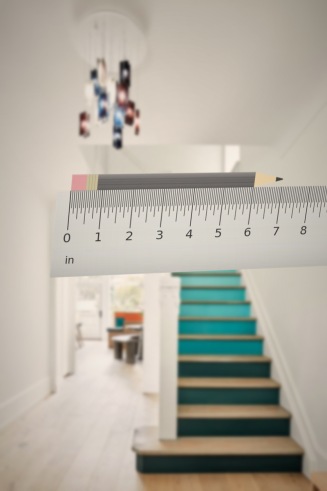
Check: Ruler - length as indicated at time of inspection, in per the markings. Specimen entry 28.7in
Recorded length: 7in
